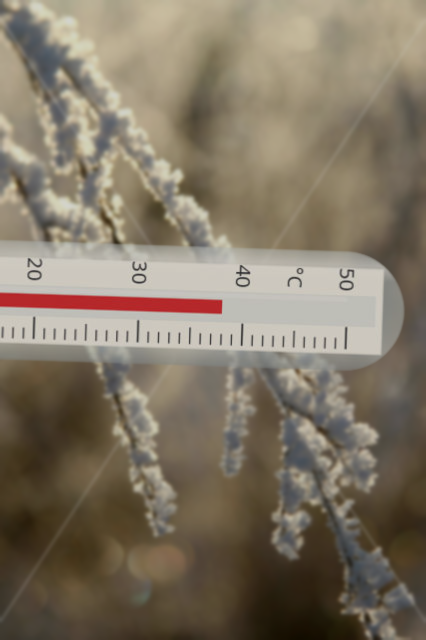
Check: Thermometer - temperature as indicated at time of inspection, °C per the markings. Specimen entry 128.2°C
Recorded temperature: 38°C
